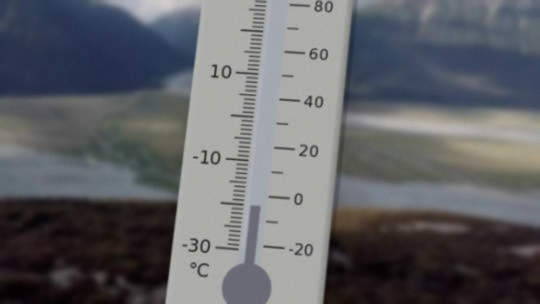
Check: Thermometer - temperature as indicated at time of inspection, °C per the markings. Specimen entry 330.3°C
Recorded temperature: -20°C
